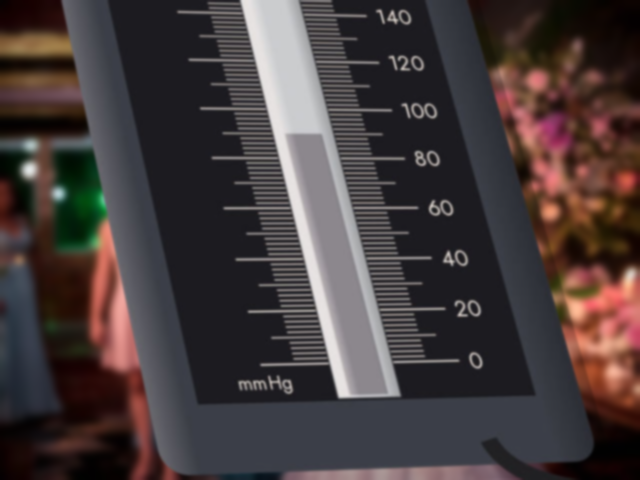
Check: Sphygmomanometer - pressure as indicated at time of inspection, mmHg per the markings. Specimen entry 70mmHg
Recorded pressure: 90mmHg
